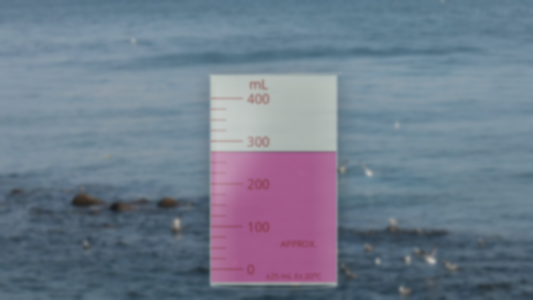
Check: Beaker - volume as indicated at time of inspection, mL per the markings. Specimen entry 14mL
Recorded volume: 275mL
